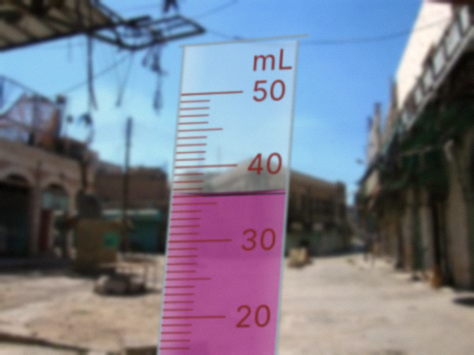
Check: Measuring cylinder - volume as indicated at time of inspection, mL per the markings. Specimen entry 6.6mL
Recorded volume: 36mL
